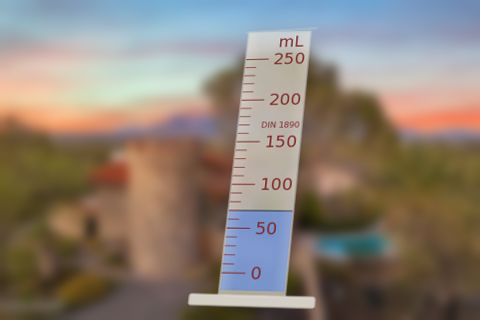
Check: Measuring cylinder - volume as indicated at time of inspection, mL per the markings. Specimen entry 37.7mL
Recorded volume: 70mL
